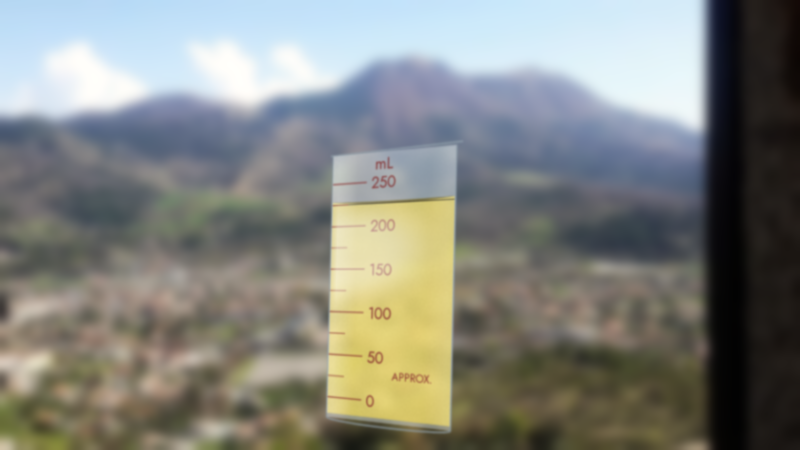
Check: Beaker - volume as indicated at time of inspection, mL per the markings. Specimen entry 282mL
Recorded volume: 225mL
